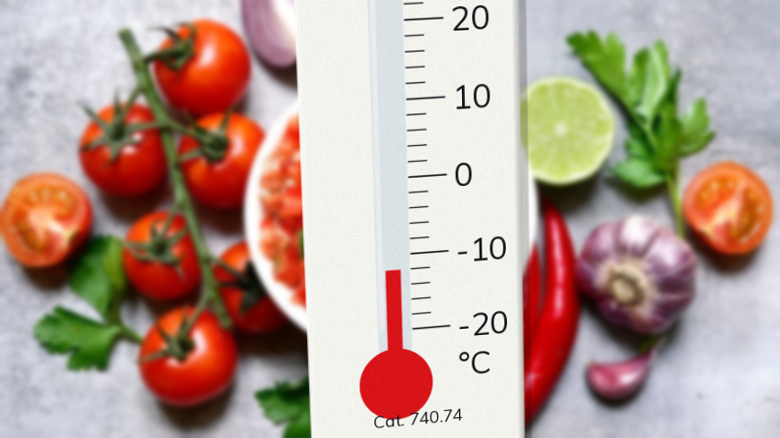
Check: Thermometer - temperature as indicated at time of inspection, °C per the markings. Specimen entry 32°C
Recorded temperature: -12°C
